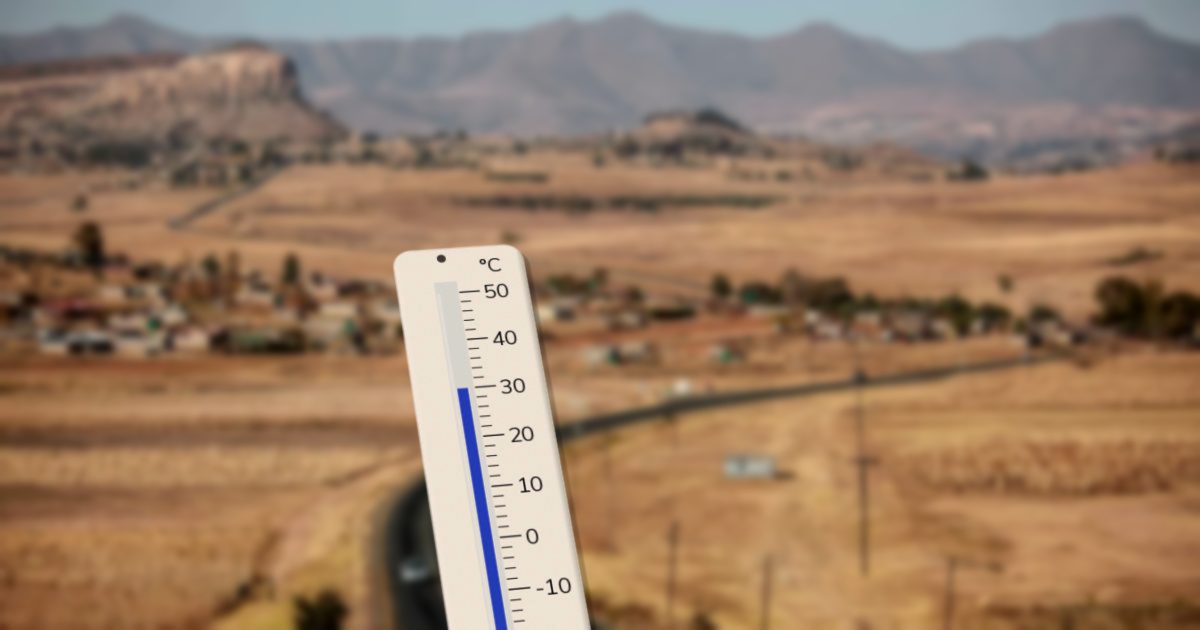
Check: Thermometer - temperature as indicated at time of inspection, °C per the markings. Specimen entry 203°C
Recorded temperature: 30°C
